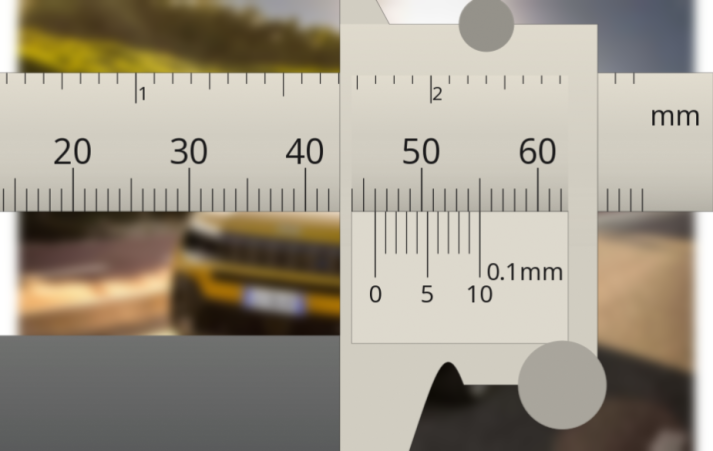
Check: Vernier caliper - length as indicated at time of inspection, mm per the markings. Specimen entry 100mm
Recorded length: 46.0mm
